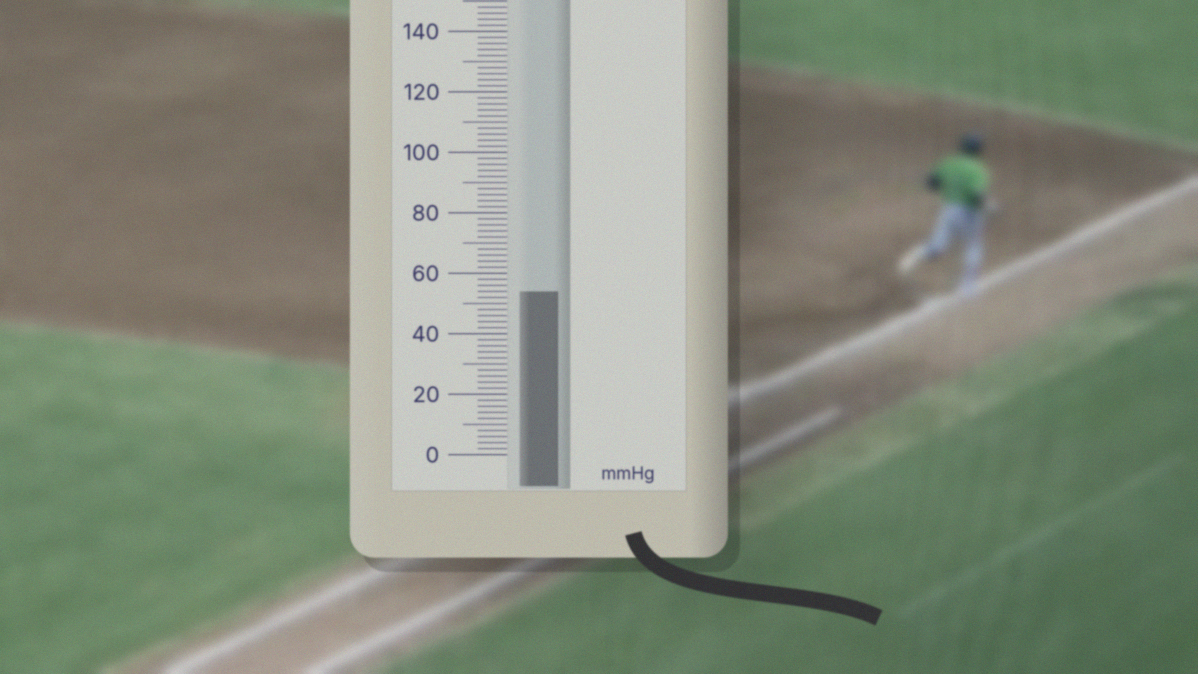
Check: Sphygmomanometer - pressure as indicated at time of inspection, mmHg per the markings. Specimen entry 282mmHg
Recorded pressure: 54mmHg
